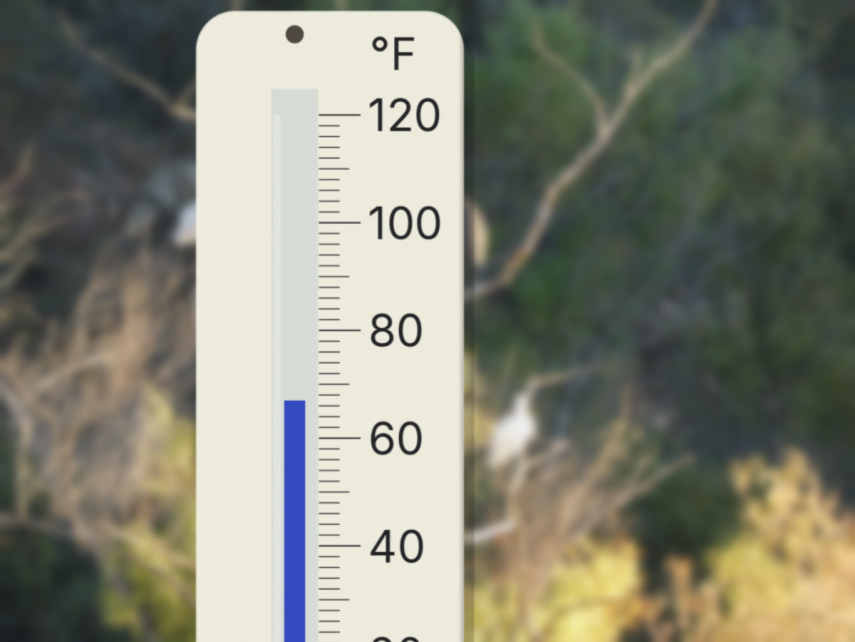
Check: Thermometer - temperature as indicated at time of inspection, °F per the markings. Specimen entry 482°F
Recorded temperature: 67°F
